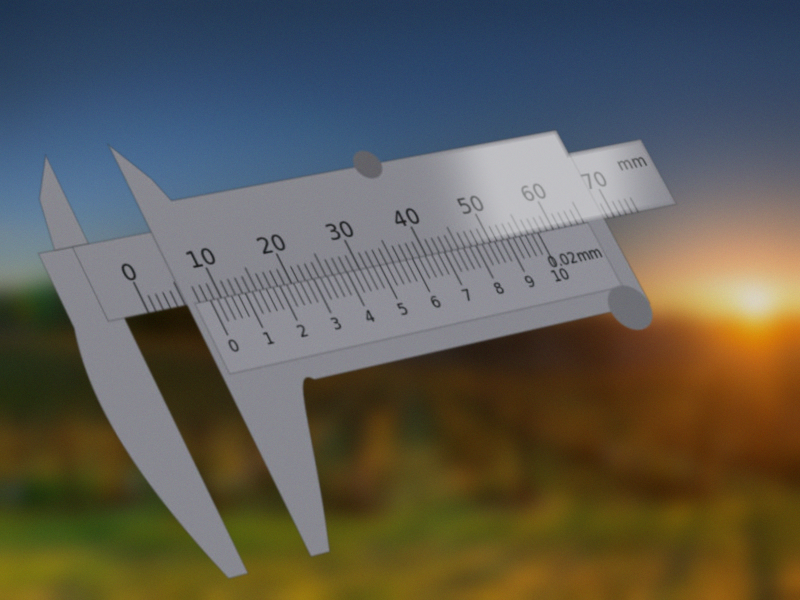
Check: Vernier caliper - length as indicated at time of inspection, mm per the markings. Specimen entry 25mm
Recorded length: 8.5mm
